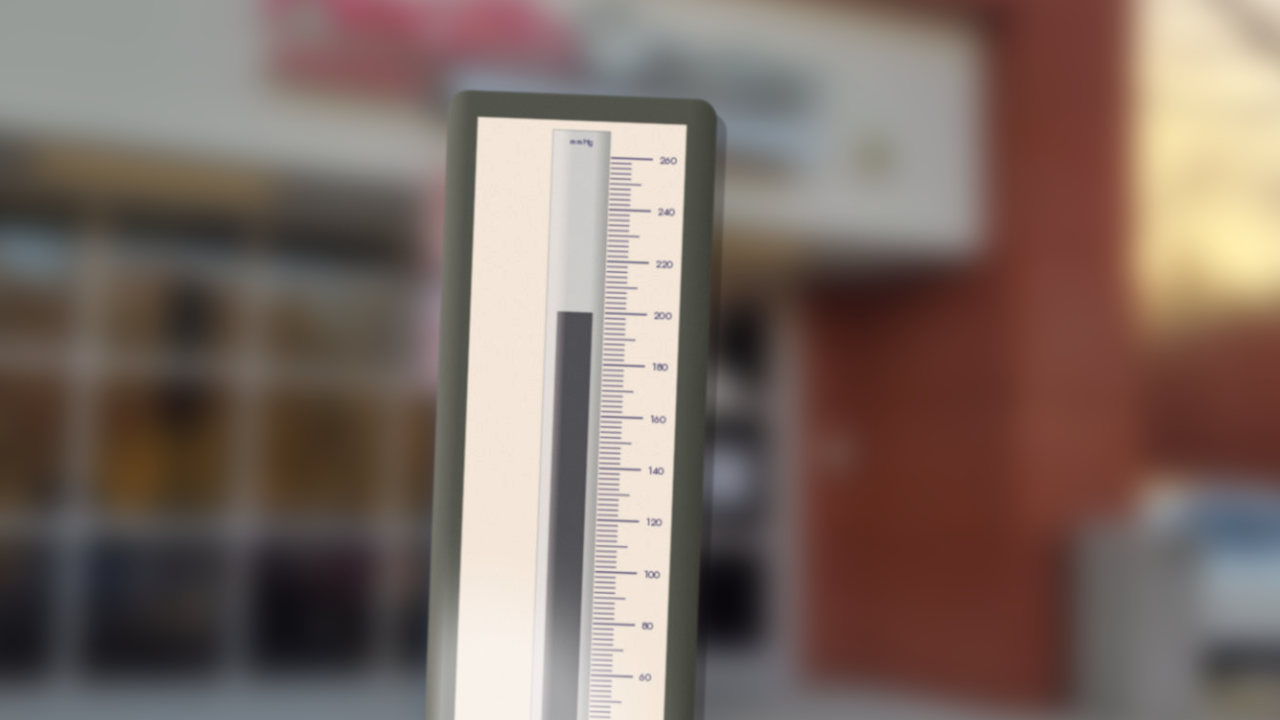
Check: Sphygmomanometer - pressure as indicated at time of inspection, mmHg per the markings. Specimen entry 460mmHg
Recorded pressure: 200mmHg
